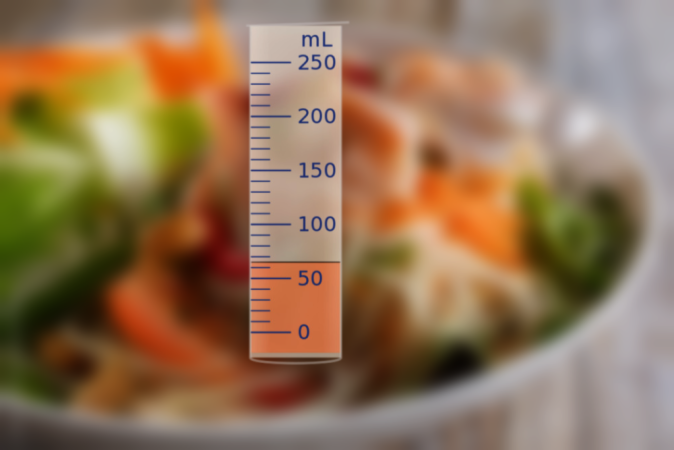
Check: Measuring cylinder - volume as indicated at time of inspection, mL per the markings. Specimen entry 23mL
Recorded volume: 65mL
